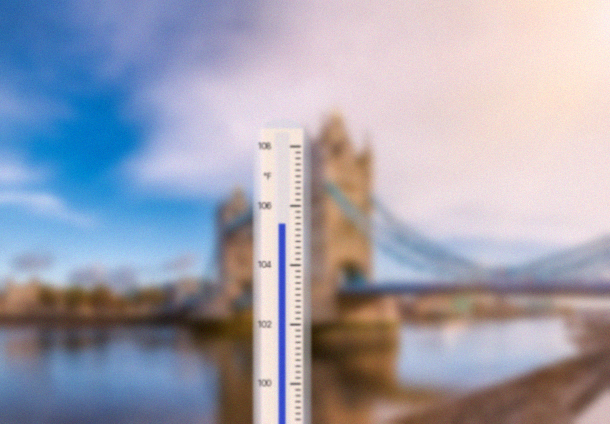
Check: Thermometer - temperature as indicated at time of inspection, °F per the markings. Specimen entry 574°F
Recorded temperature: 105.4°F
